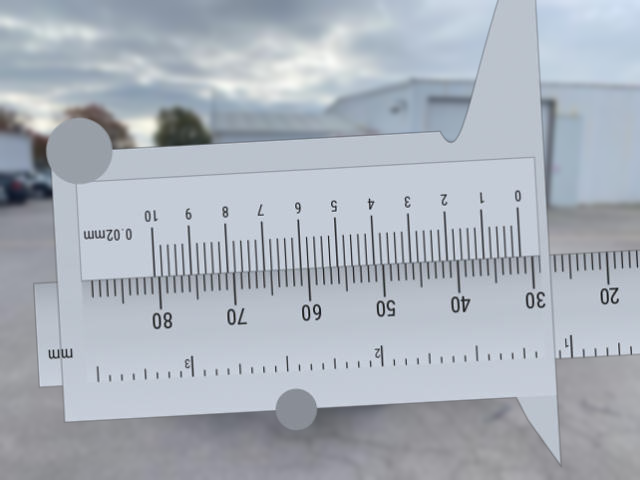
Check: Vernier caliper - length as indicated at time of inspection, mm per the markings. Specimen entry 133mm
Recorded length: 31.6mm
